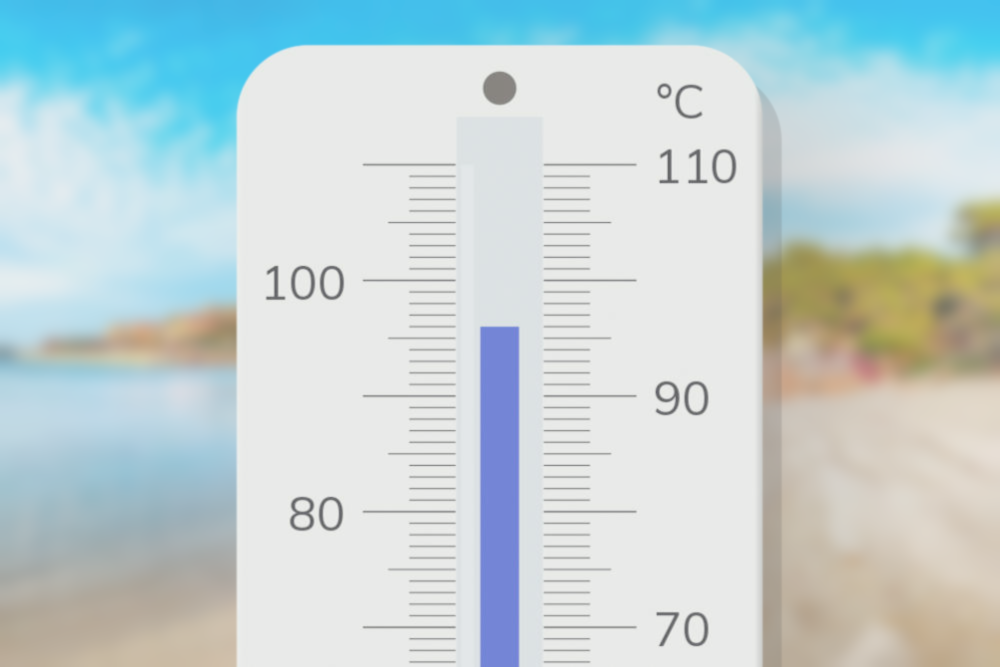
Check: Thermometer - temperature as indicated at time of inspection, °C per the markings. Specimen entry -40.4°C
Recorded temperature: 96°C
